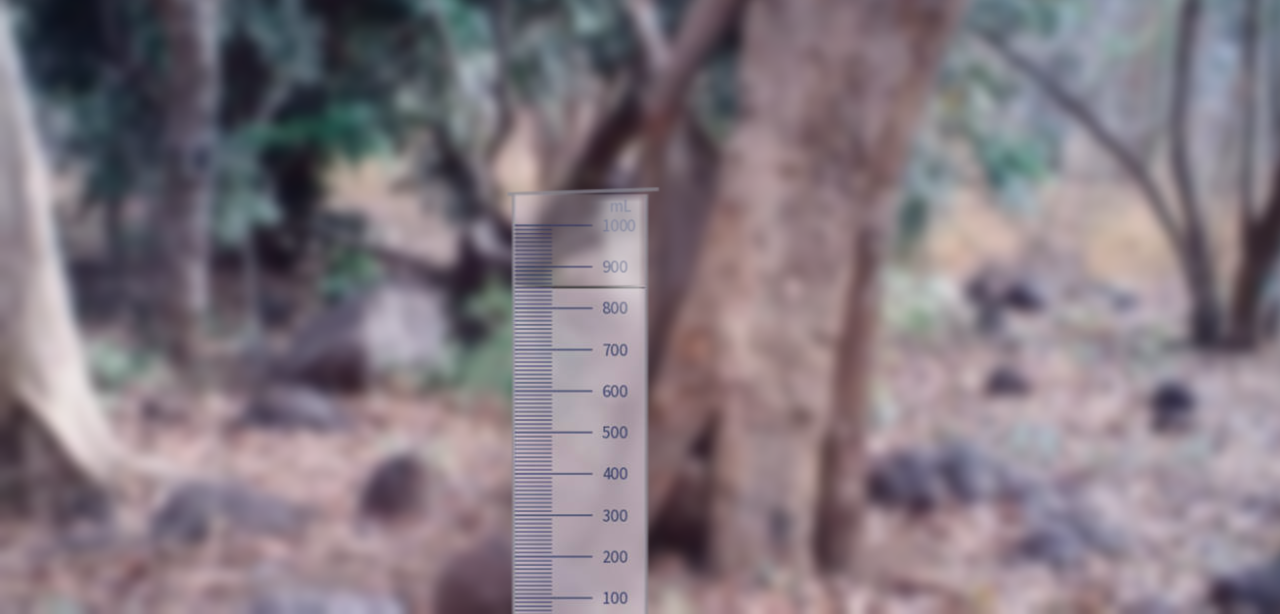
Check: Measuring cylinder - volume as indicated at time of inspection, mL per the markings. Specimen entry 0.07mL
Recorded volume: 850mL
